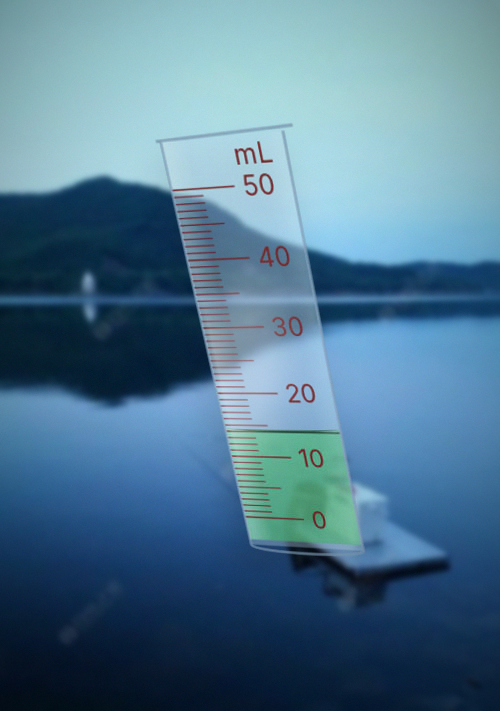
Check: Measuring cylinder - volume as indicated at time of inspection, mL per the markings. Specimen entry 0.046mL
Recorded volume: 14mL
